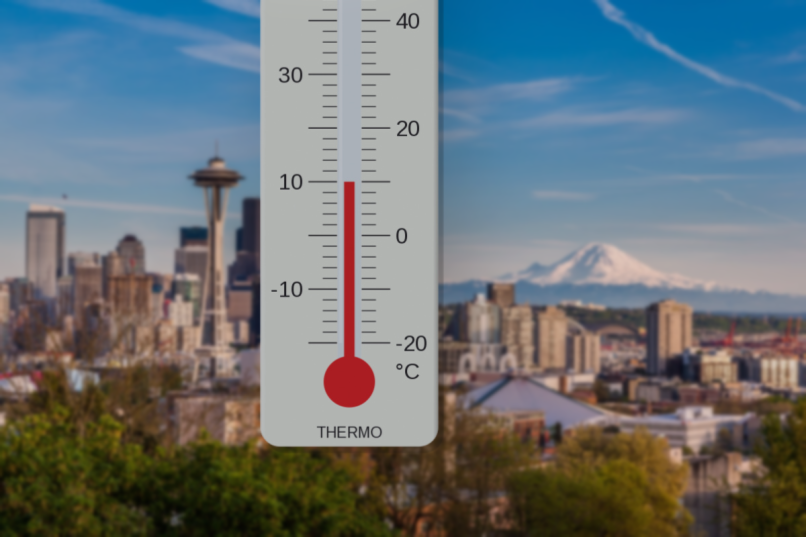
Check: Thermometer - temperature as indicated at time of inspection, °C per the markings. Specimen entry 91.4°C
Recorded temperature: 10°C
